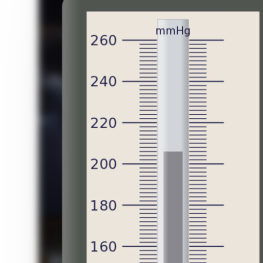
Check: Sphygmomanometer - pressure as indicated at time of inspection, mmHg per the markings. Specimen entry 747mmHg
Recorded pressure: 206mmHg
